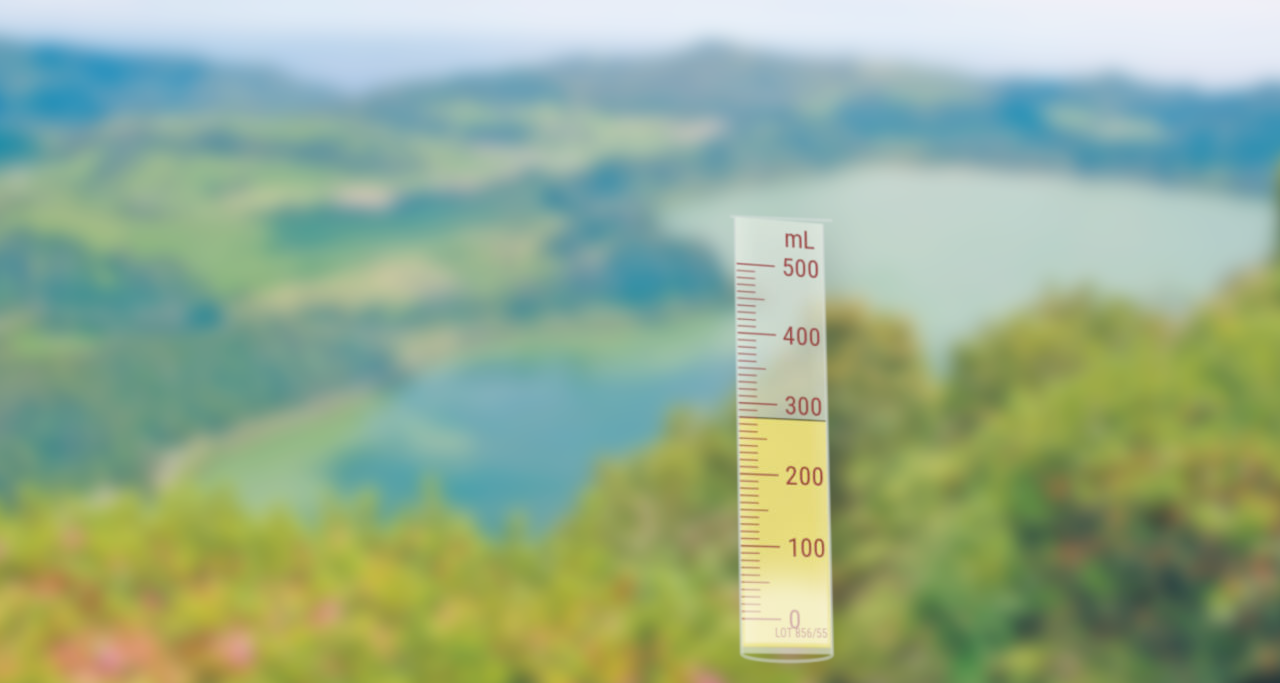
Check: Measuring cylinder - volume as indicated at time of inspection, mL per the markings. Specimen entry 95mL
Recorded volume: 280mL
